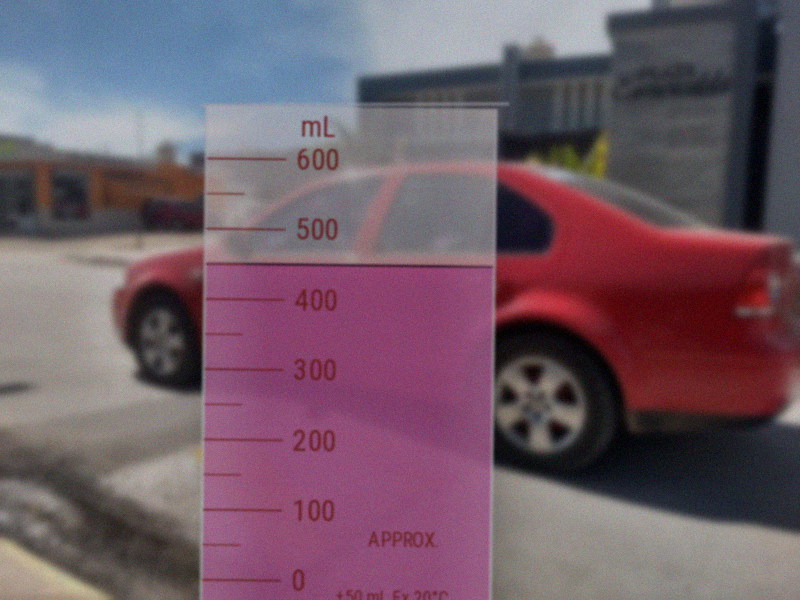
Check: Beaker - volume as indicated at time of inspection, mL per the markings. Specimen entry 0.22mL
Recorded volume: 450mL
